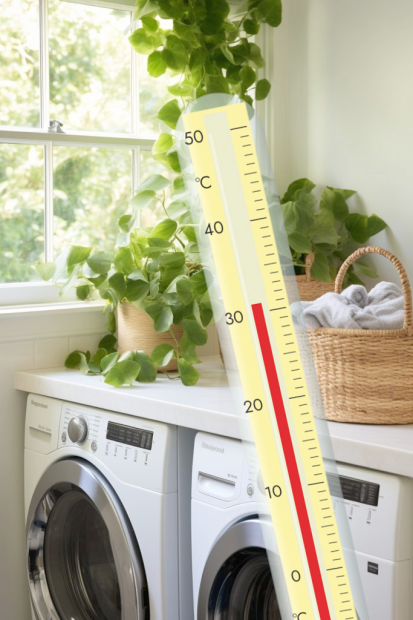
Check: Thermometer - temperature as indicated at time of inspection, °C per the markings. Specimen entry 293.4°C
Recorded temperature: 31°C
